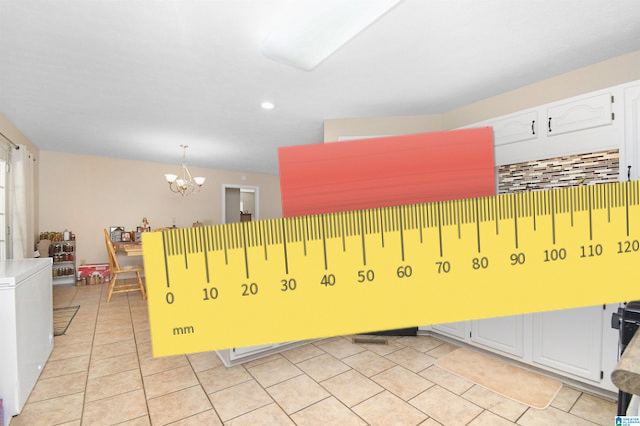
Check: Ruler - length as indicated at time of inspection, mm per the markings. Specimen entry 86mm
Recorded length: 55mm
